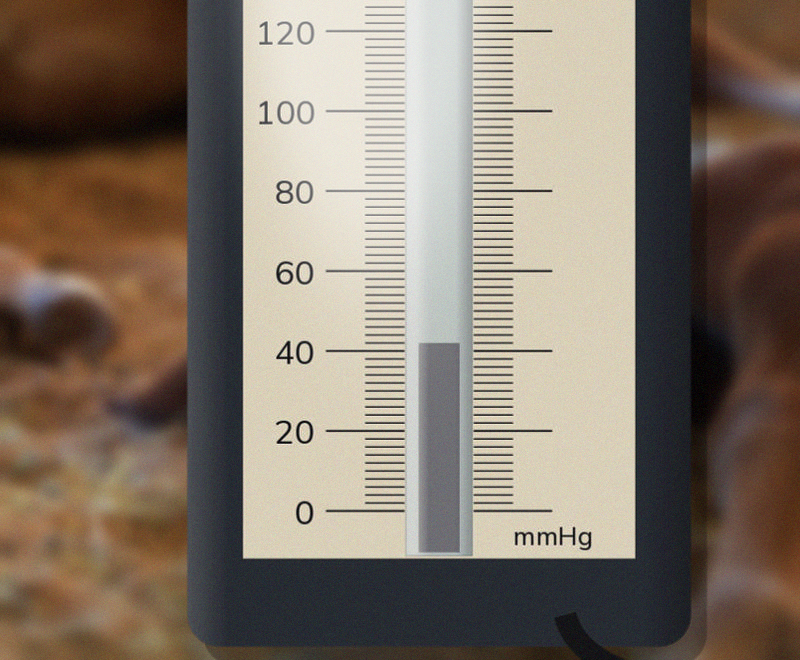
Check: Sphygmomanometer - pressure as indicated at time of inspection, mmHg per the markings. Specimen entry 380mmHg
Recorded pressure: 42mmHg
